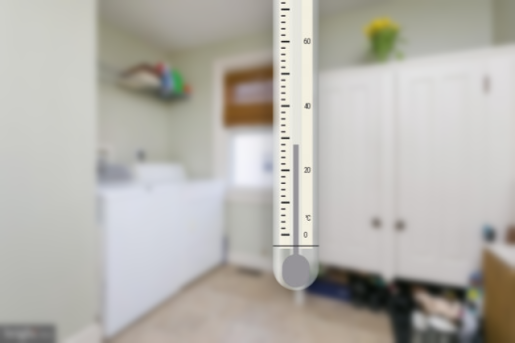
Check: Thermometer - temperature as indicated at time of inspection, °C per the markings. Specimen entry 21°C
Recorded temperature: 28°C
